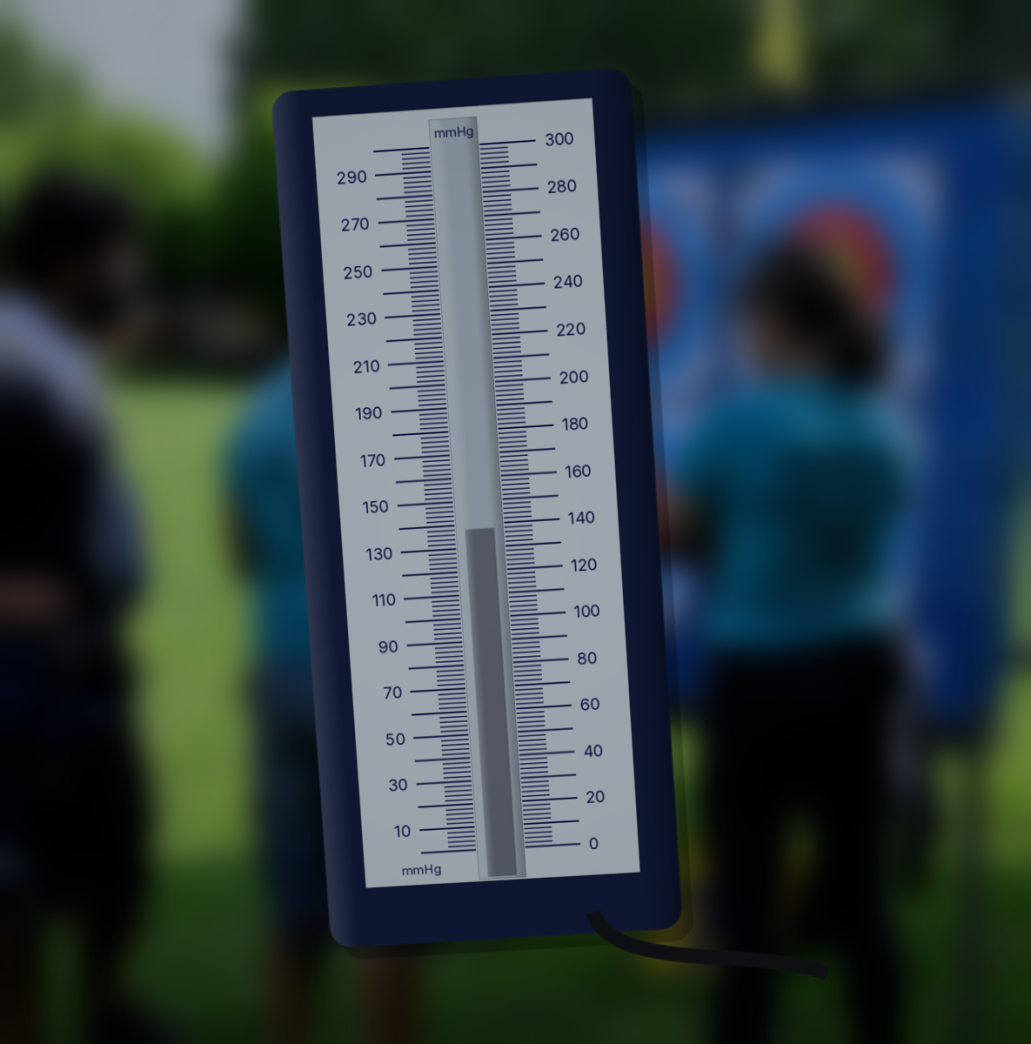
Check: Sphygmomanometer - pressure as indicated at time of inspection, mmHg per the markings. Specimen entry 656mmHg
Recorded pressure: 138mmHg
